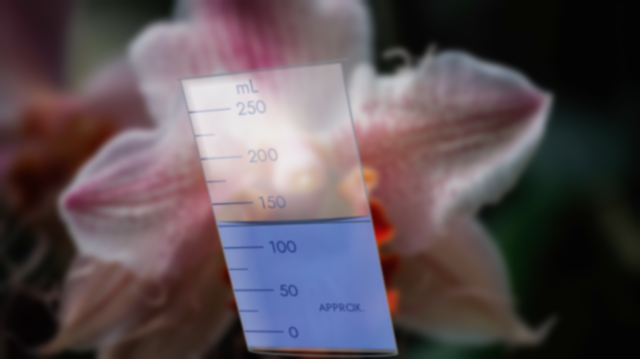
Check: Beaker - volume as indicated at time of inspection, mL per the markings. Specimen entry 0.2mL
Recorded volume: 125mL
